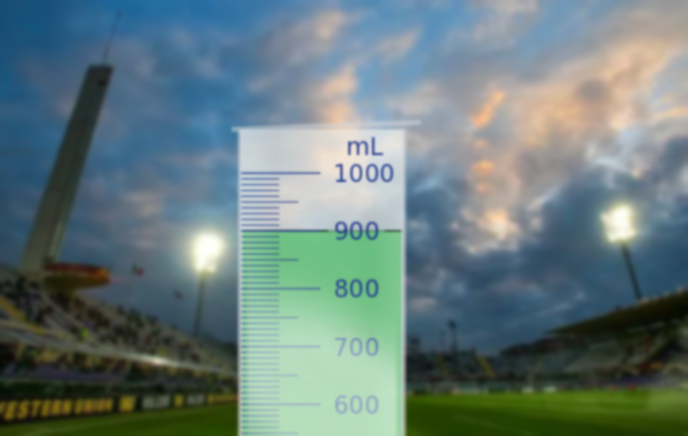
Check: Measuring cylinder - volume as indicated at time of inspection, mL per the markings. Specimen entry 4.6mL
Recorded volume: 900mL
